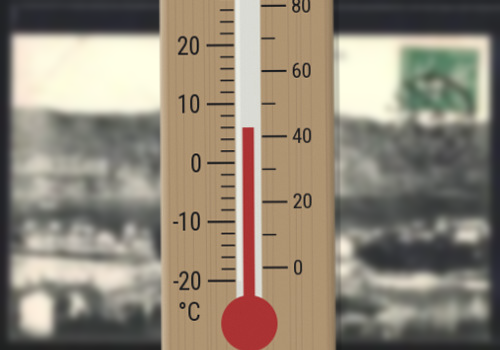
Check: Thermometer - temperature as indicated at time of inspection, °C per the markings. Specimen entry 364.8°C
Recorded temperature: 6°C
